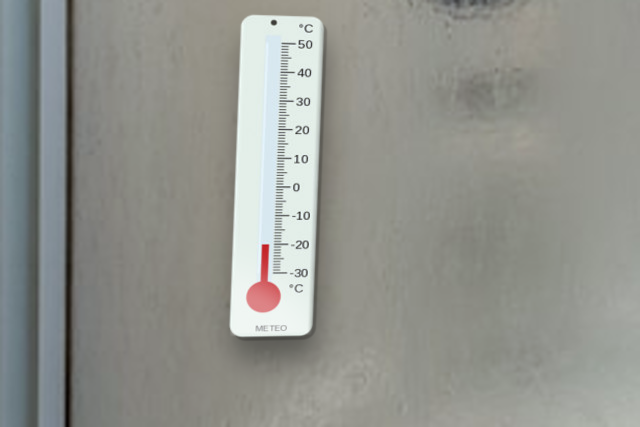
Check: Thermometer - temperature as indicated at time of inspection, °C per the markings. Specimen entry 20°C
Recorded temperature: -20°C
